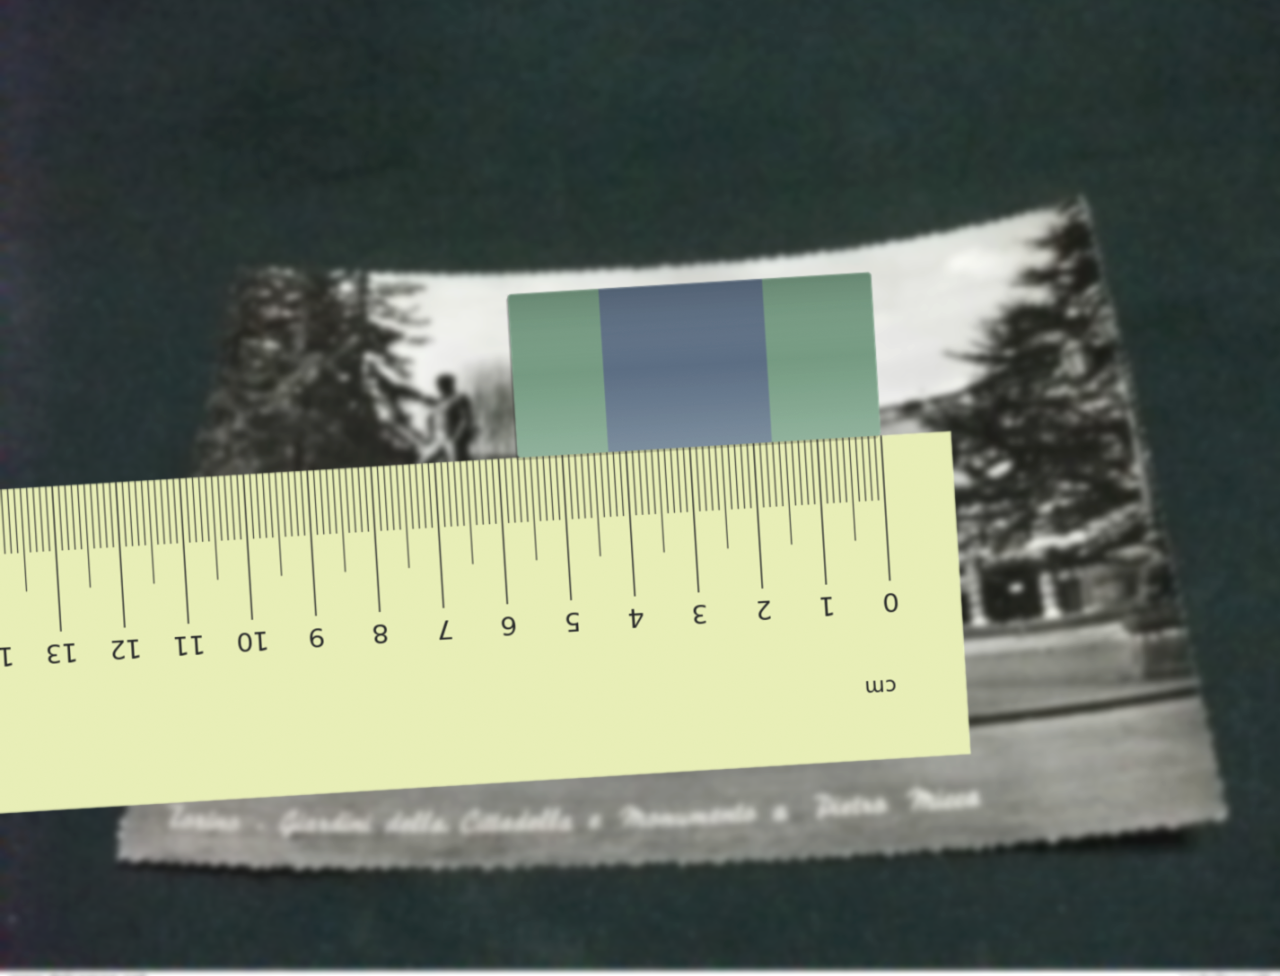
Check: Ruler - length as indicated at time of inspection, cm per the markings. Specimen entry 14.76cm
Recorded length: 5.7cm
